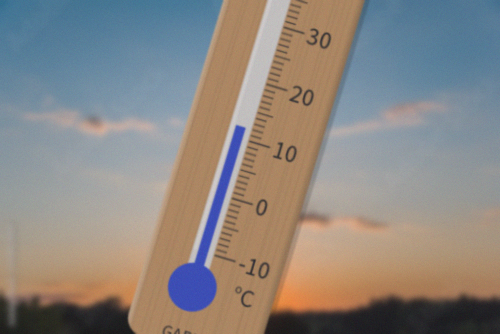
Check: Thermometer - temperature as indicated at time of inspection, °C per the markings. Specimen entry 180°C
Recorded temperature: 12°C
